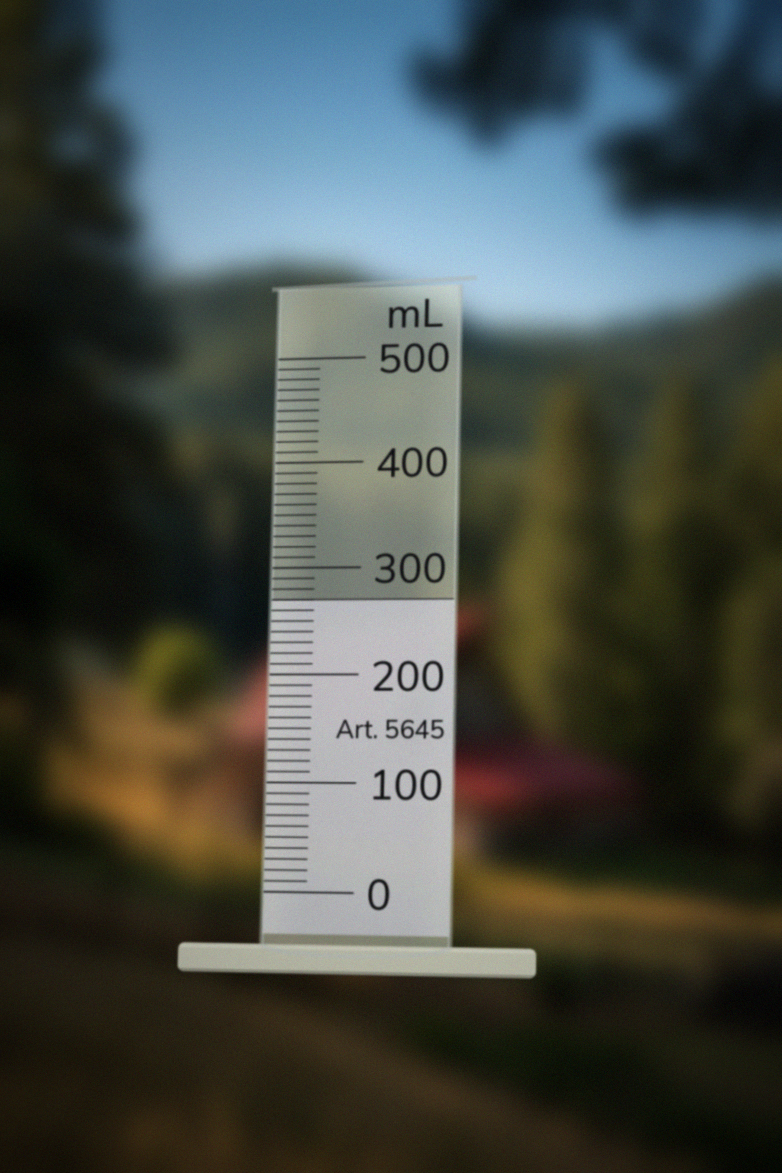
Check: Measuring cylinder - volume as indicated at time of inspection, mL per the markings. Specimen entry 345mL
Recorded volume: 270mL
